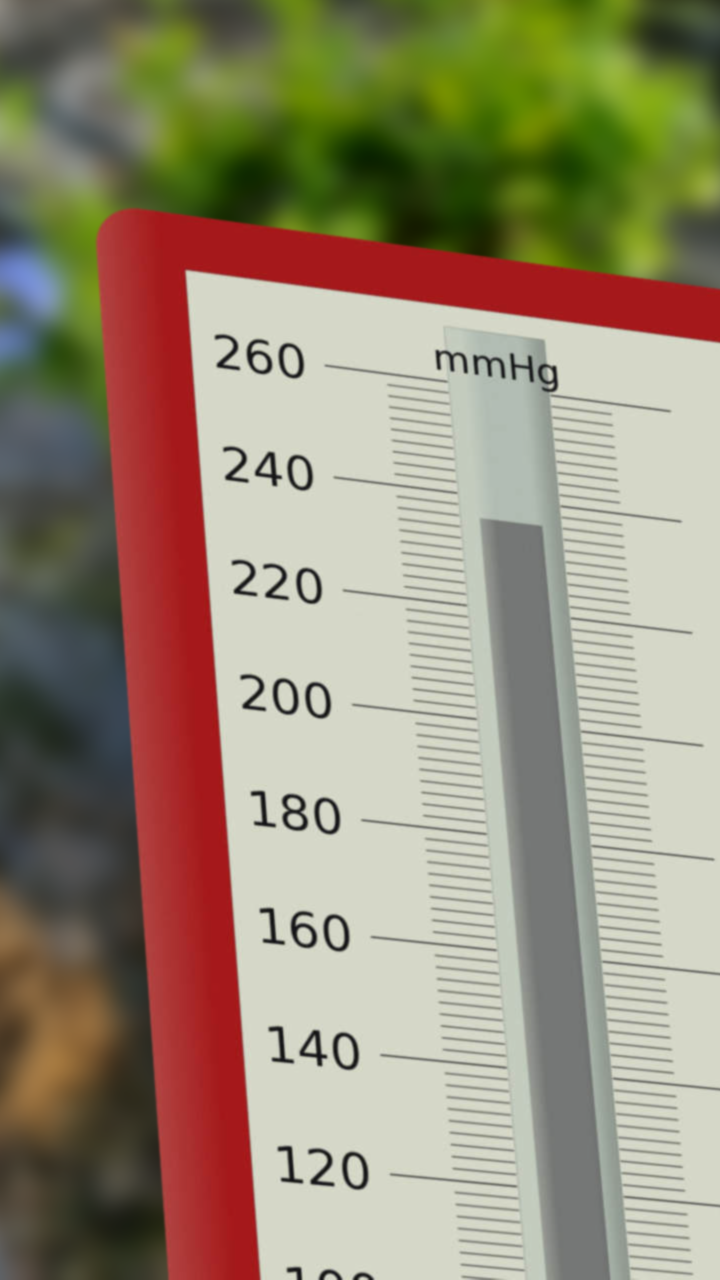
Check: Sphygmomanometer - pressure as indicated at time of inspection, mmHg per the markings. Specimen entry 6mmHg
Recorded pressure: 236mmHg
